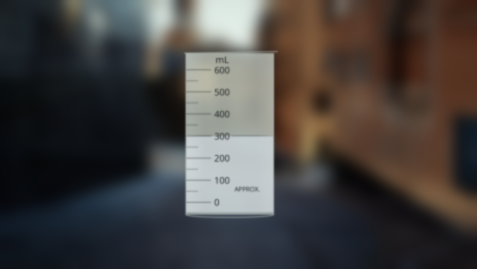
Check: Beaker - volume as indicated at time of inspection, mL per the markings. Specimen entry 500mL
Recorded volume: 300mL
